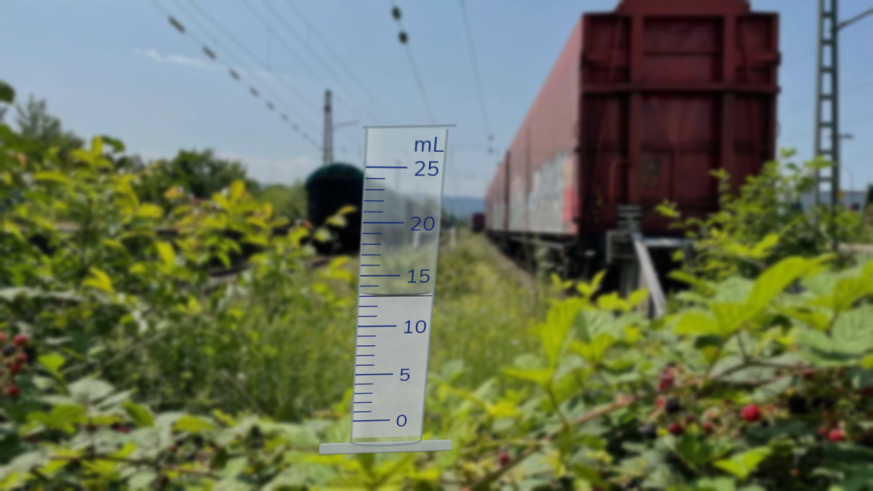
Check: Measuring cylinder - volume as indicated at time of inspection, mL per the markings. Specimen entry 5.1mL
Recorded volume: 13mL
